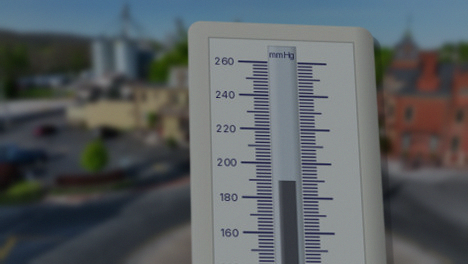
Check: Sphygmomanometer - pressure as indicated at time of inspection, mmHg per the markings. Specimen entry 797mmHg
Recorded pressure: 190mmHg
